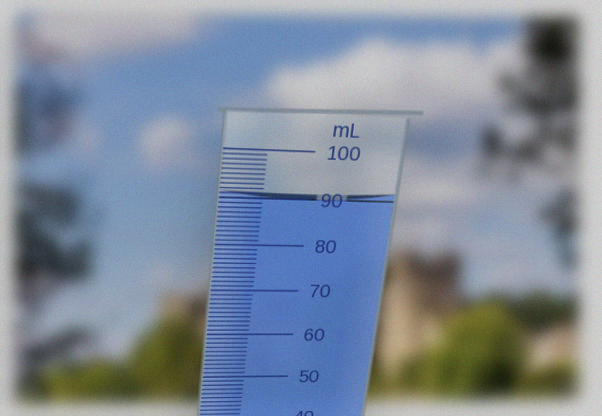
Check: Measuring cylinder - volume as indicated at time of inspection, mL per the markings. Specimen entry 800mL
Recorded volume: 90mL
